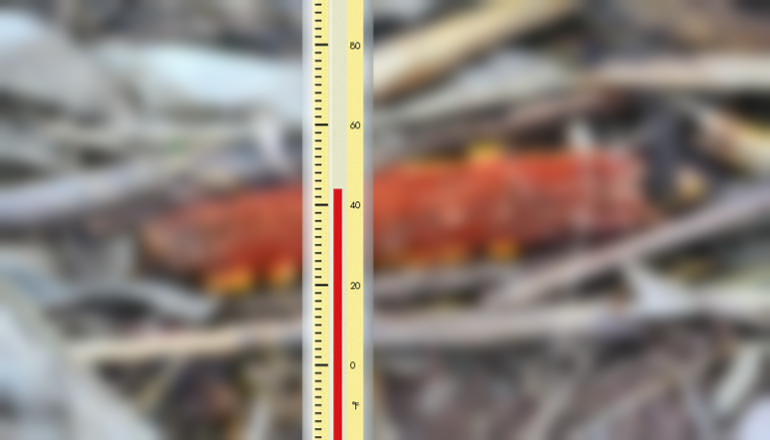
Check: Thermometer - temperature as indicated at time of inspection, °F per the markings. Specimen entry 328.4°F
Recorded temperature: 44°F
